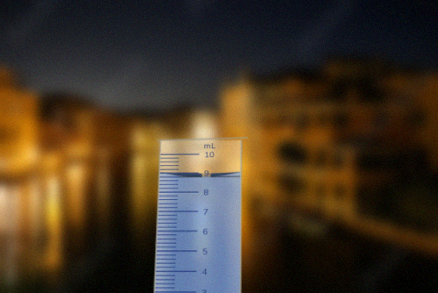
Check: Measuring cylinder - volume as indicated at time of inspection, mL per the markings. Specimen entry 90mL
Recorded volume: 8.8mL
